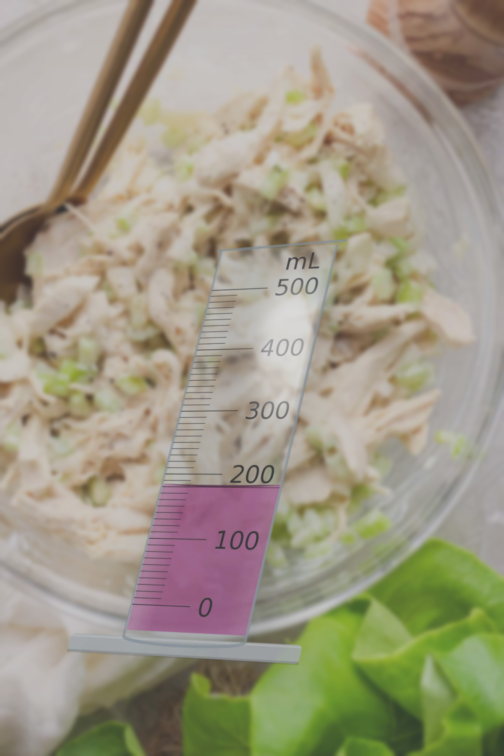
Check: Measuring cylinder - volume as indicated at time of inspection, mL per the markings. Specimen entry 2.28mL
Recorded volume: 180mL
